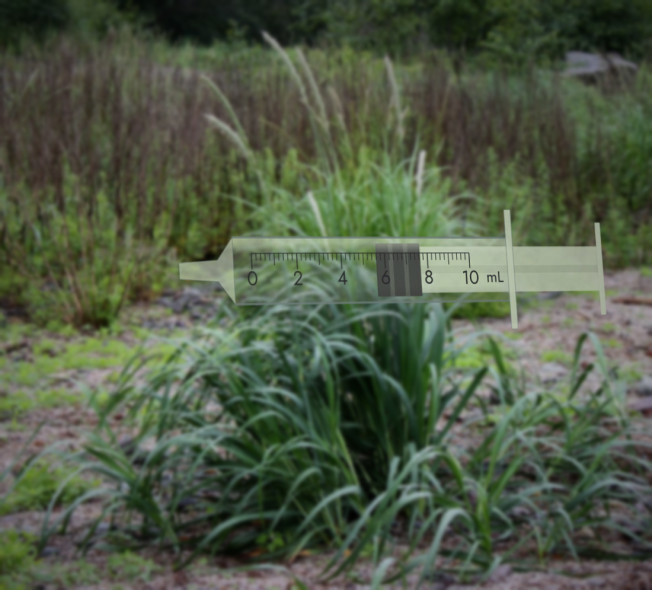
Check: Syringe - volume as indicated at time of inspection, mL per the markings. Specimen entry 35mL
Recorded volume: 5.6mL
